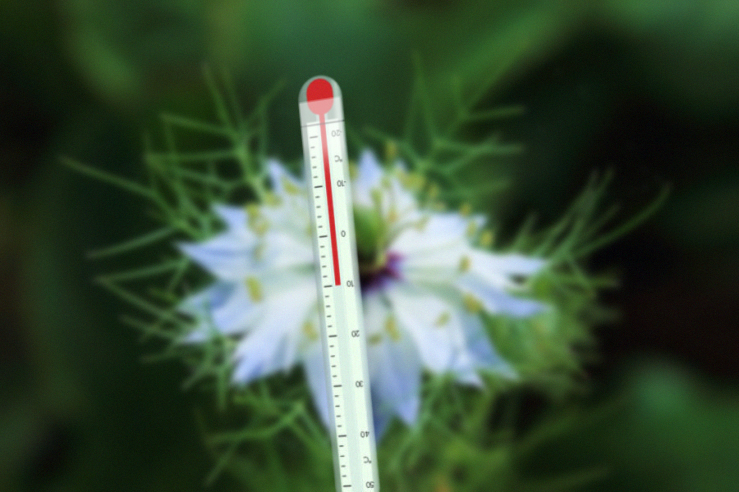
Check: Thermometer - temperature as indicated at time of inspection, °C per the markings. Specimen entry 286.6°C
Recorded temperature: 10°C
